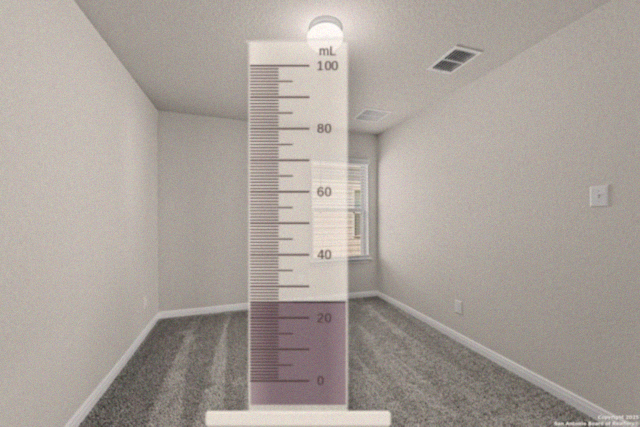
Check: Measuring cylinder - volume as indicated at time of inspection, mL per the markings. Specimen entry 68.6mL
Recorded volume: 25mL
